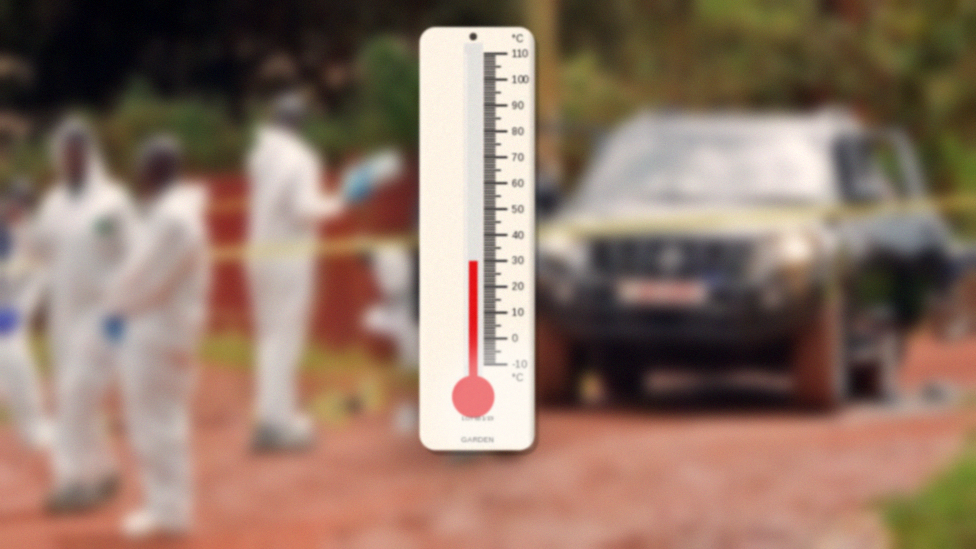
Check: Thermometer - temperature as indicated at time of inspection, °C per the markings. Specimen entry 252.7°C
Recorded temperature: 30°C
